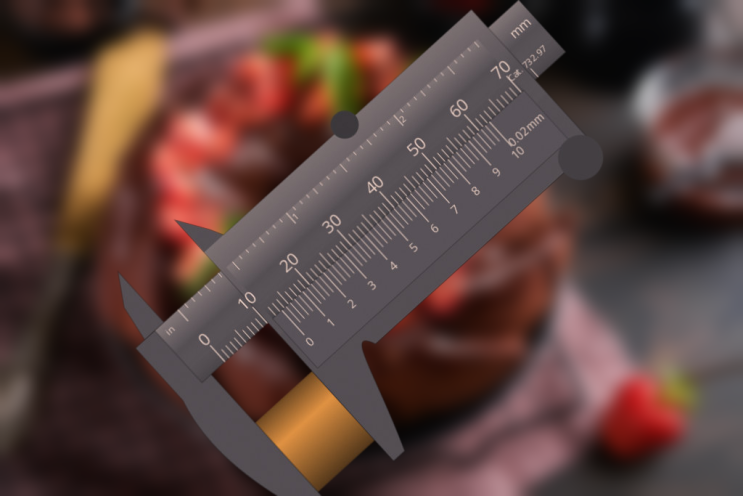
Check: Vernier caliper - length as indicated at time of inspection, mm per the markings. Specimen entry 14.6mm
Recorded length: 13.4mm
